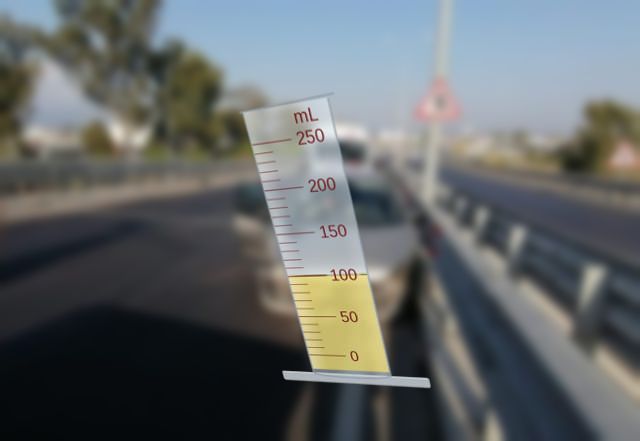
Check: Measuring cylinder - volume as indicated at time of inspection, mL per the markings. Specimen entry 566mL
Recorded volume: 100mL
